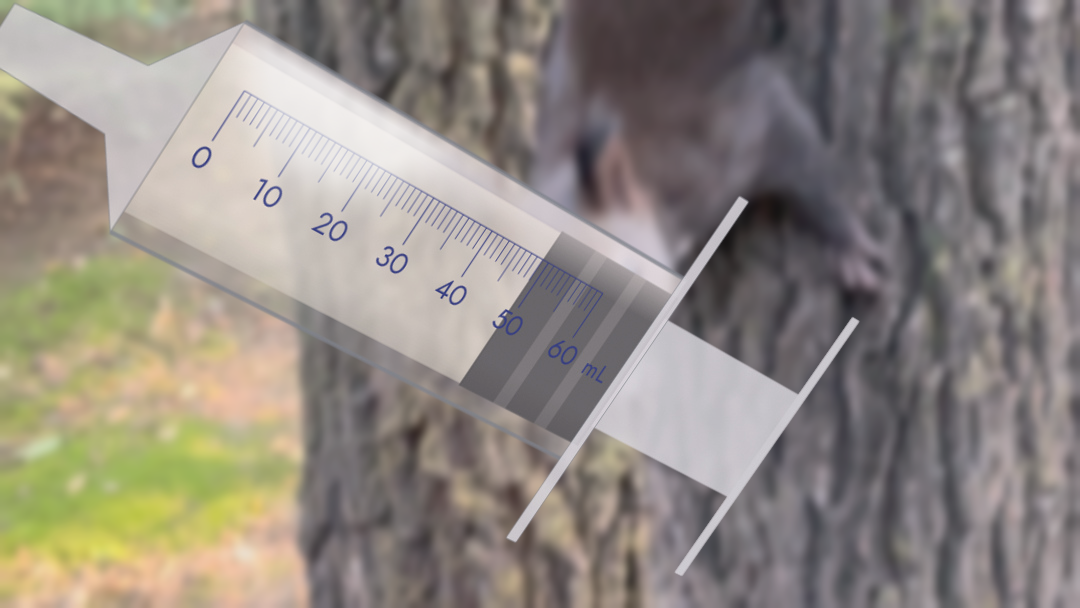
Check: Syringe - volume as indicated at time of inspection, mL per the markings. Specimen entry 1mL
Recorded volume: 49mL
